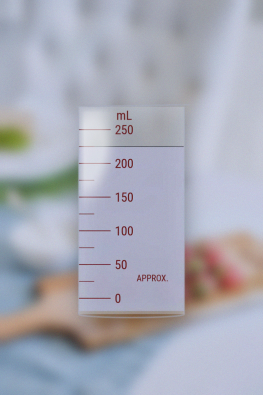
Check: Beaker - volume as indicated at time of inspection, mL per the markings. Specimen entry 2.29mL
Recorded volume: 225mL
